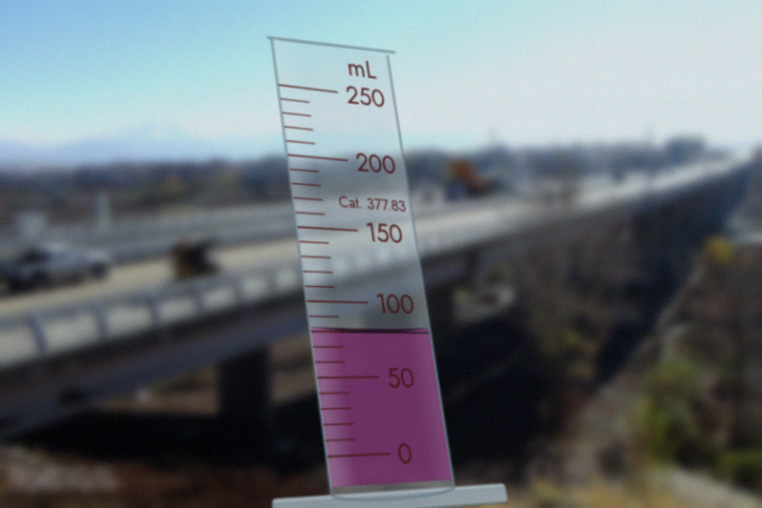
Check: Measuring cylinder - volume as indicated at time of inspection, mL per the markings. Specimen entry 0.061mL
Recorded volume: 80mL
